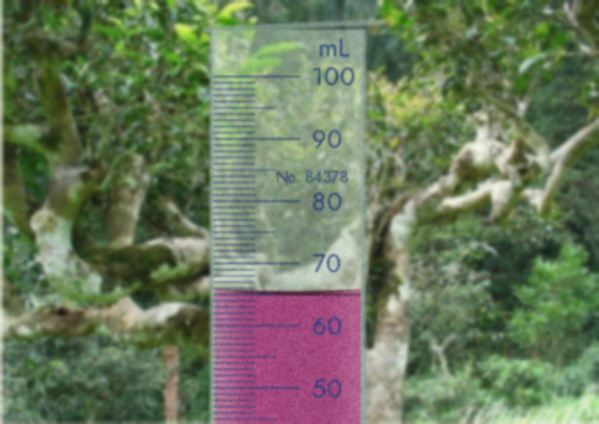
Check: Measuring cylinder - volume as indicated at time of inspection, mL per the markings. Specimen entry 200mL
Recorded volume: 65mL
